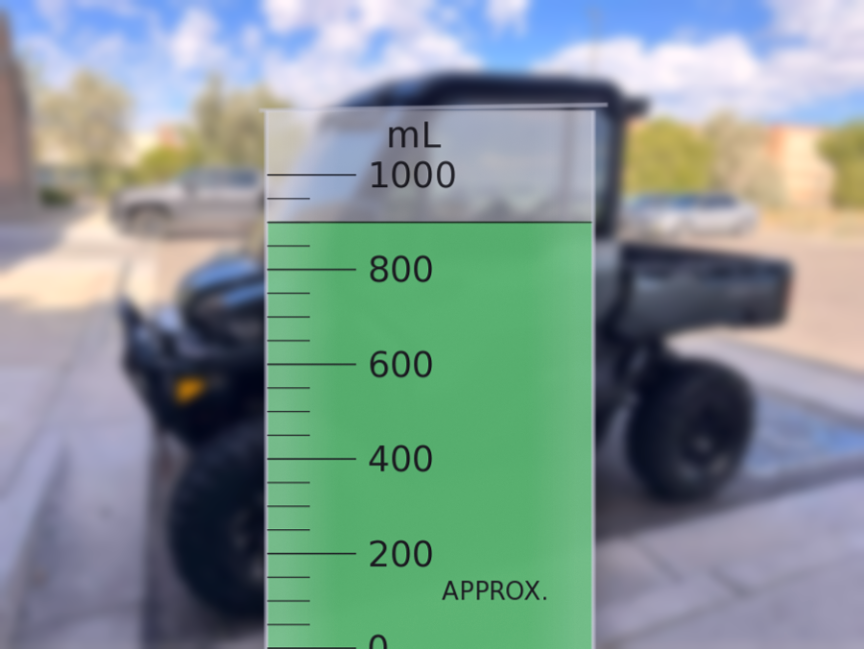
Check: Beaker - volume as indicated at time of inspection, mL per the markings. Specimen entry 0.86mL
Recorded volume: 900mL
